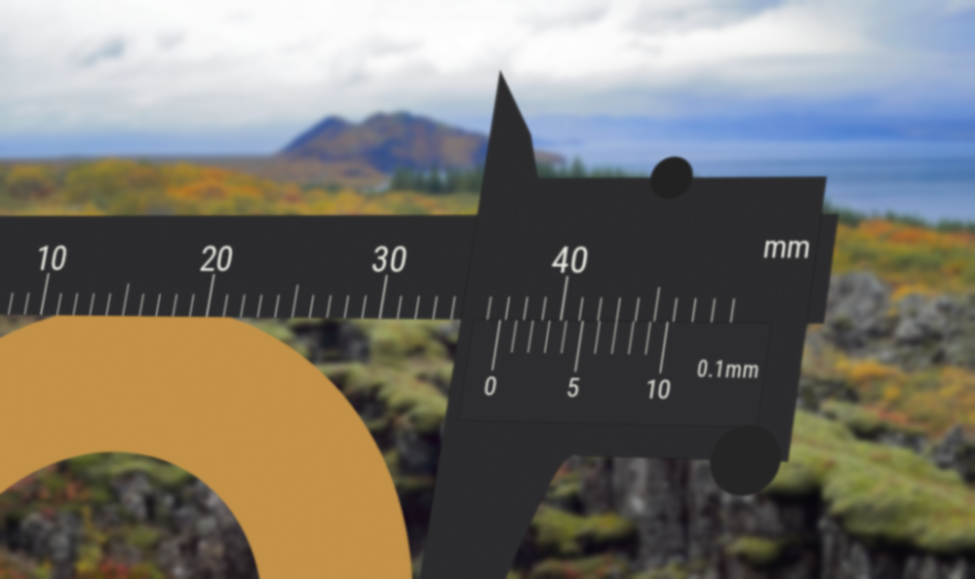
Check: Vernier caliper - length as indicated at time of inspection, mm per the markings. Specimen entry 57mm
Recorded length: 36.7mm
